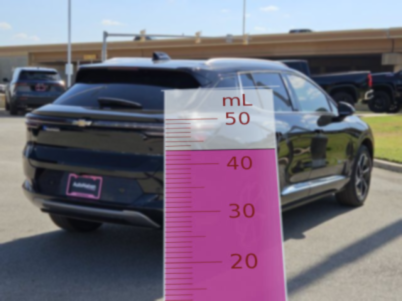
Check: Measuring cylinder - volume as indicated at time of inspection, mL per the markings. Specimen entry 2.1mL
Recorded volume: 43mL
